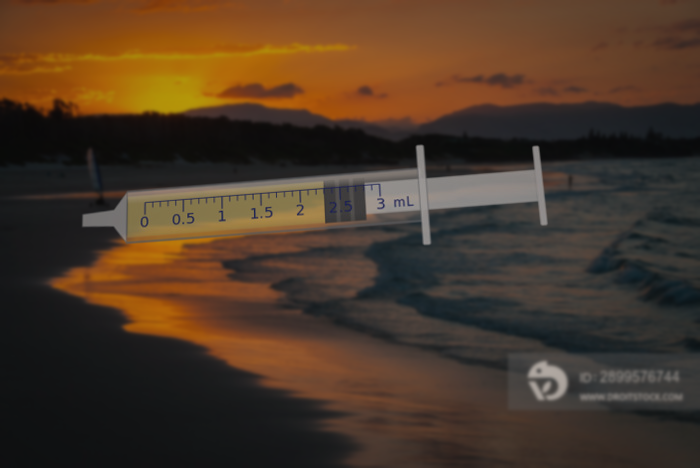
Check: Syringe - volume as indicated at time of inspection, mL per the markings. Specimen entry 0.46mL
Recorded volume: 2.3mL
